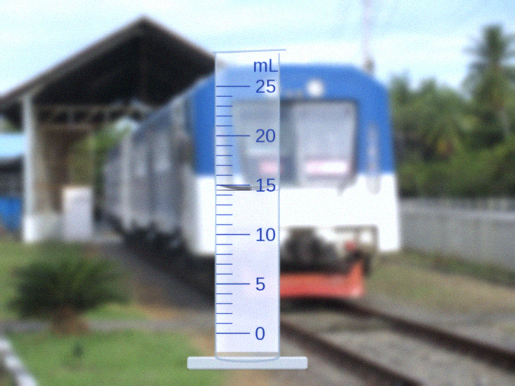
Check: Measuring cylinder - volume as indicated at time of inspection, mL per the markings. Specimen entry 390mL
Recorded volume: 14.5mL
